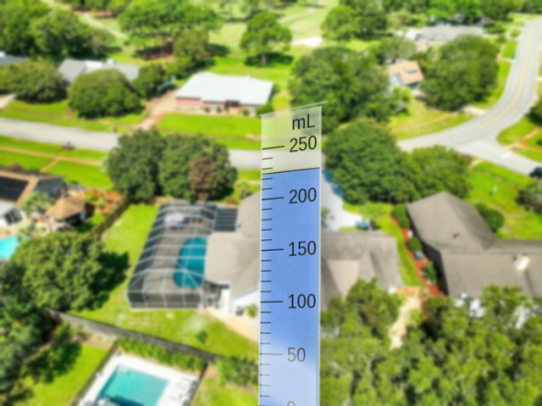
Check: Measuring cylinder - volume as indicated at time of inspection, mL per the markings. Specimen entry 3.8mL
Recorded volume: 225mL
